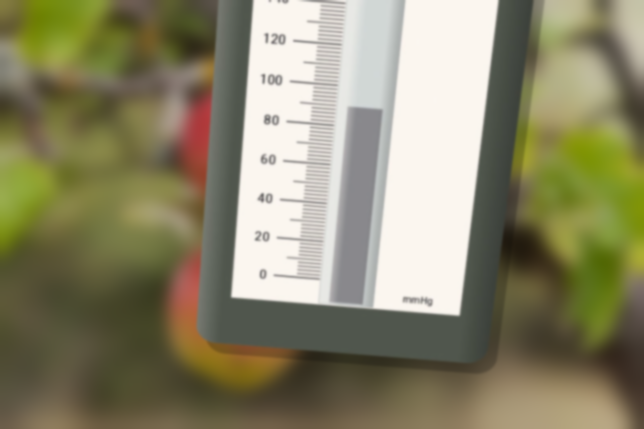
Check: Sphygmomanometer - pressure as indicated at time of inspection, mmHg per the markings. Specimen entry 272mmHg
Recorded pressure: 90mmHg
